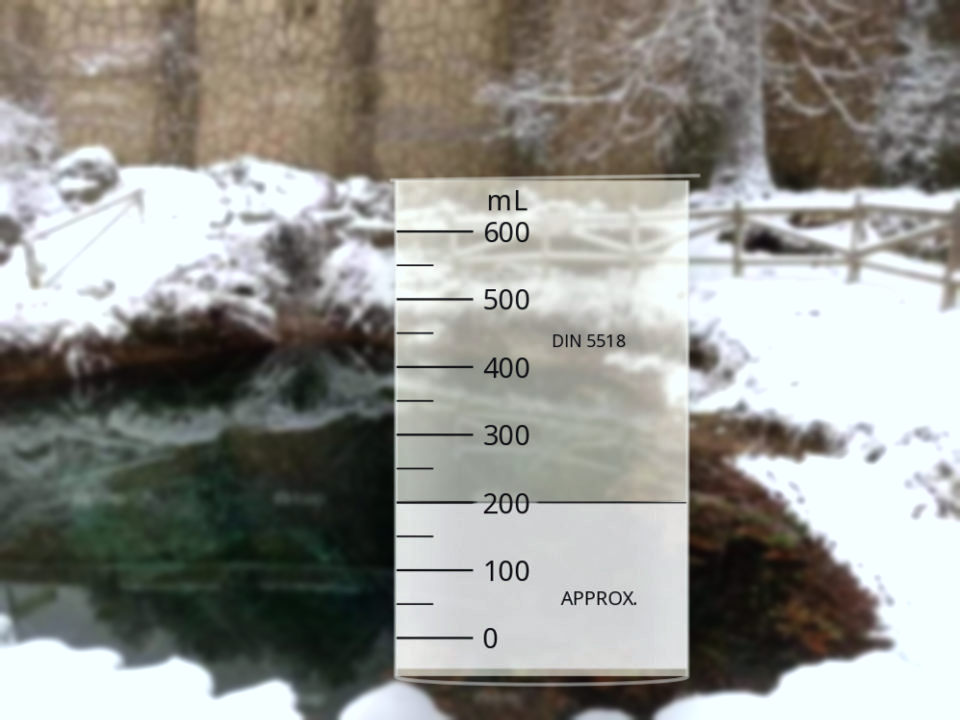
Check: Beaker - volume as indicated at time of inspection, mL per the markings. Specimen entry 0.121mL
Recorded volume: 200mL
